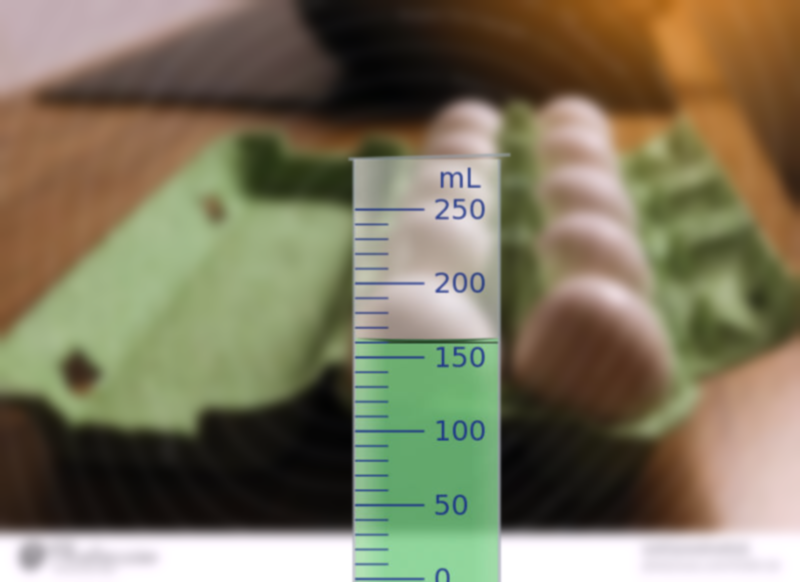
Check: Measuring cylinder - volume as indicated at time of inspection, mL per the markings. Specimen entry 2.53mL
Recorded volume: 160mL
